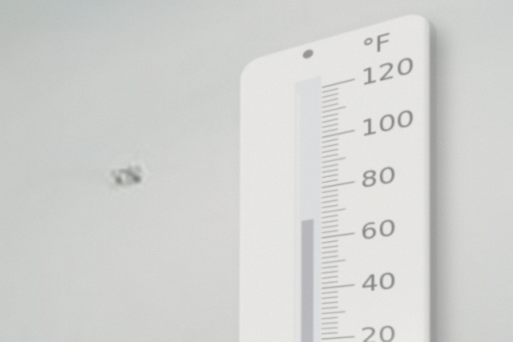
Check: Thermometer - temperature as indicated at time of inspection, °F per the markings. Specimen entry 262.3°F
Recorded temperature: 68°F
